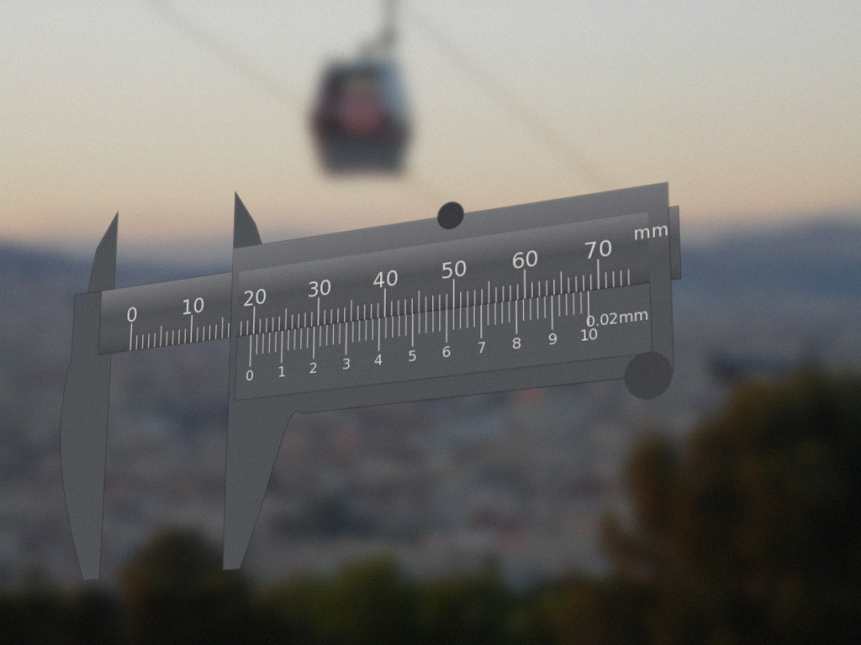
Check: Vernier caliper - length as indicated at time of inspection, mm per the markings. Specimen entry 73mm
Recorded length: 19.6mm
